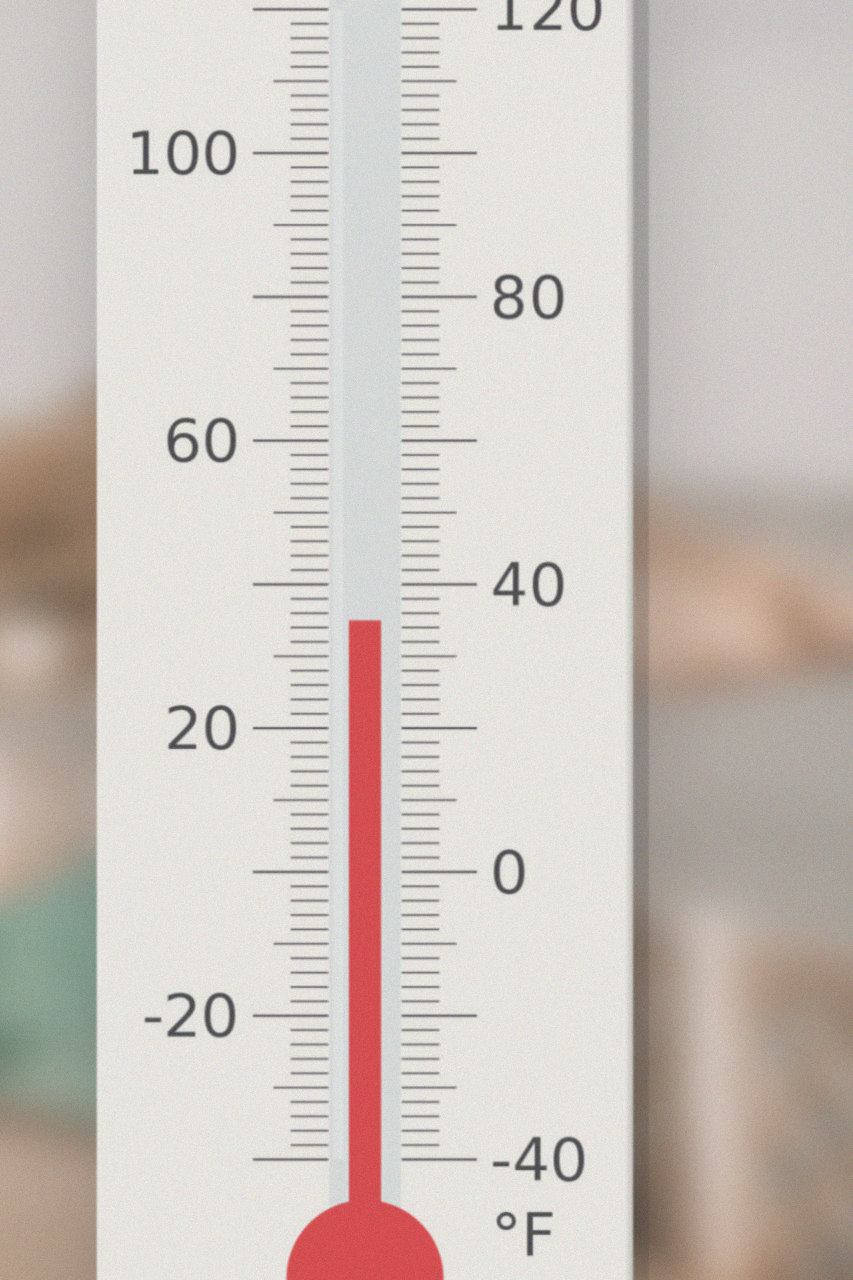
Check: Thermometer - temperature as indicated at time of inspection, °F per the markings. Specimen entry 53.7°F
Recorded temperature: 35°F
